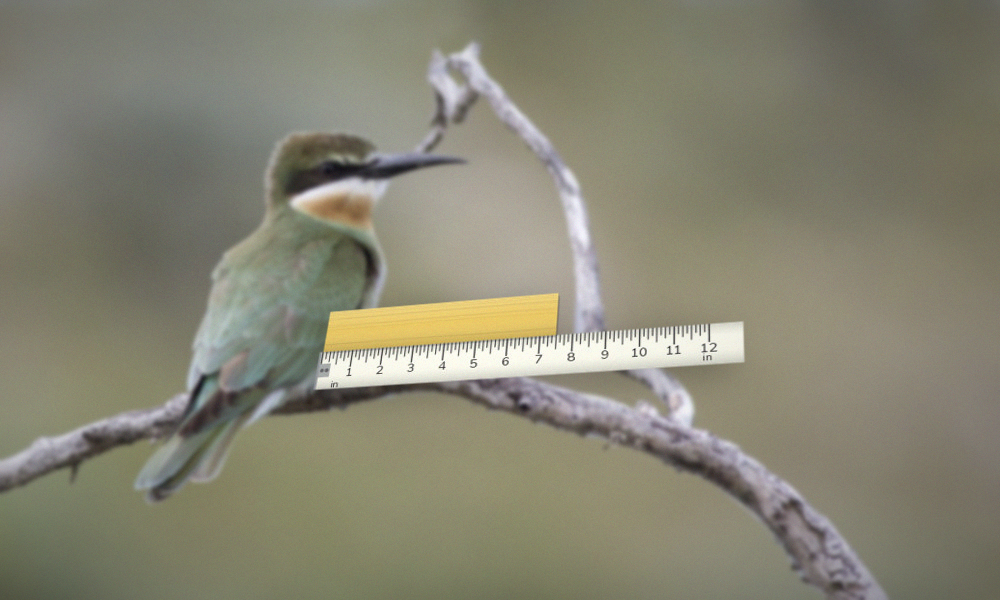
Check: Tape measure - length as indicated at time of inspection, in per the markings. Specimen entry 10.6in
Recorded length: 7.5in
